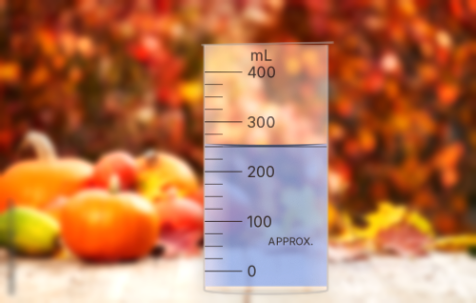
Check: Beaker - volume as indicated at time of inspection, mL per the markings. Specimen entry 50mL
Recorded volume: 250mL
